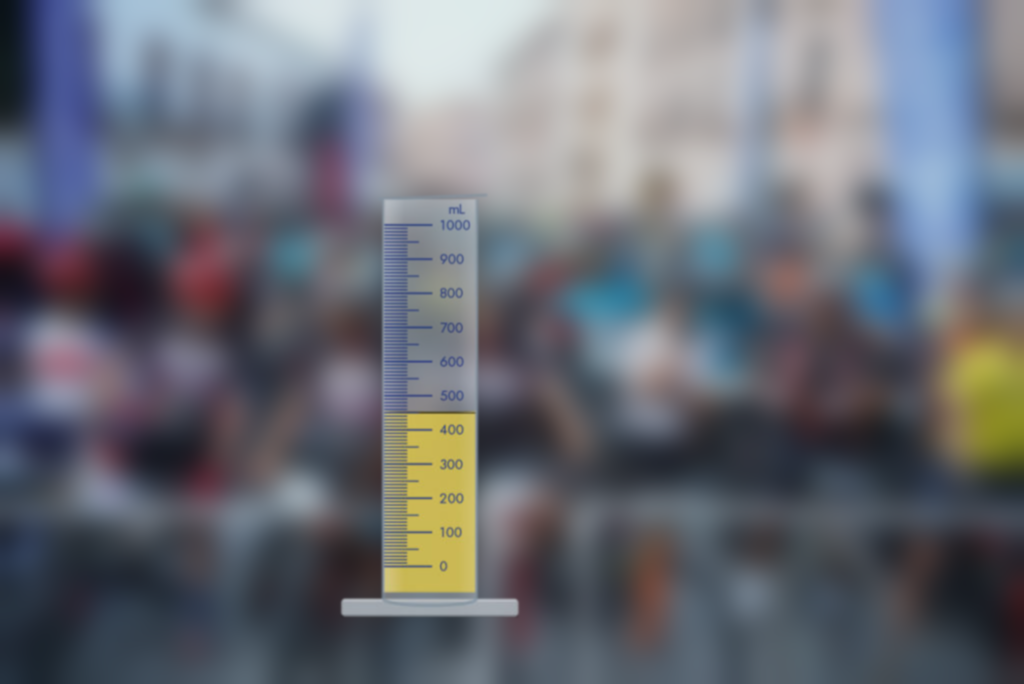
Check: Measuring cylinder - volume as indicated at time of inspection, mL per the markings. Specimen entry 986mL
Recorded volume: 450mL
